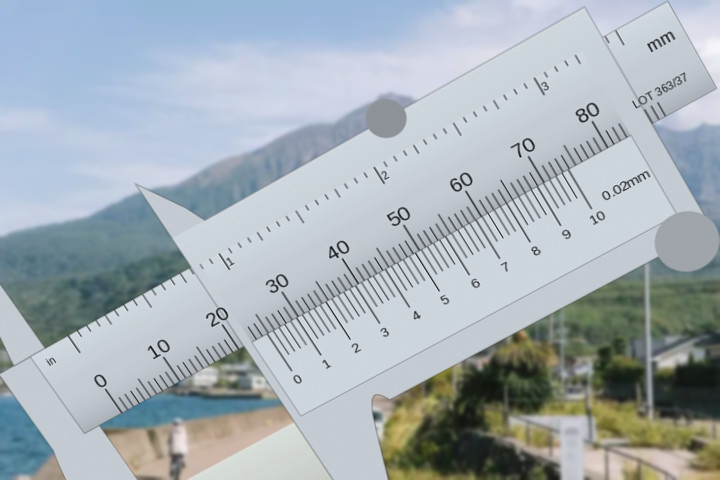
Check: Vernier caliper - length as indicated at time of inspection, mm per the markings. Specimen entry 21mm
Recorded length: 24.8mm
